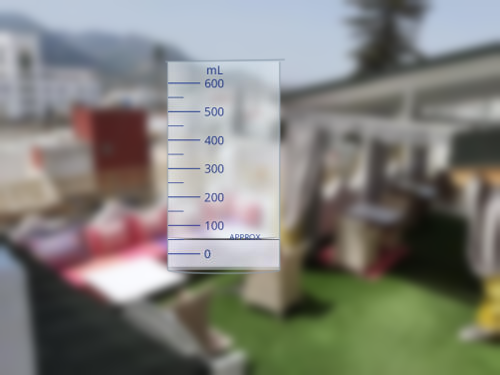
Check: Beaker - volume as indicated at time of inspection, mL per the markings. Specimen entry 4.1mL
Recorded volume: 50mL
